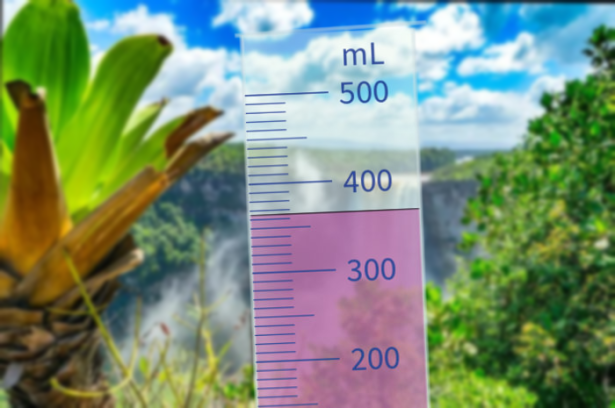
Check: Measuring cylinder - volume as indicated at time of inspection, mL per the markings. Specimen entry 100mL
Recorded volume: 365mL
